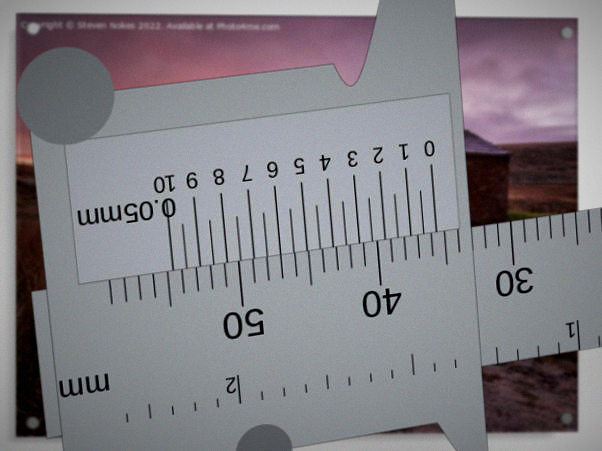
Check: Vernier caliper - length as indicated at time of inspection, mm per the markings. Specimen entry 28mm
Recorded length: 35.6mm
